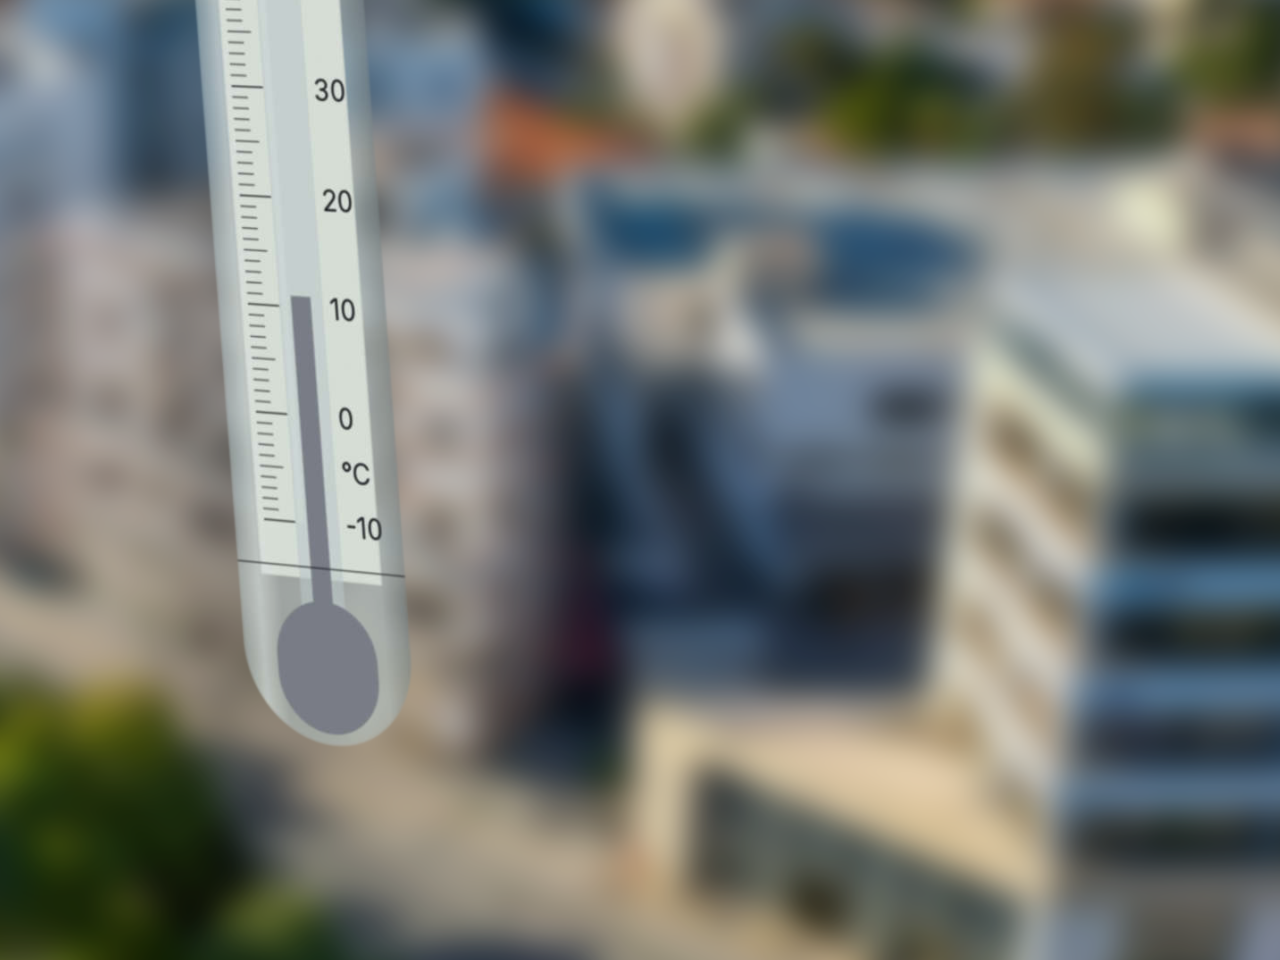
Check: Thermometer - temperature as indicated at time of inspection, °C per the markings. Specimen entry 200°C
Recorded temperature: 11°C
